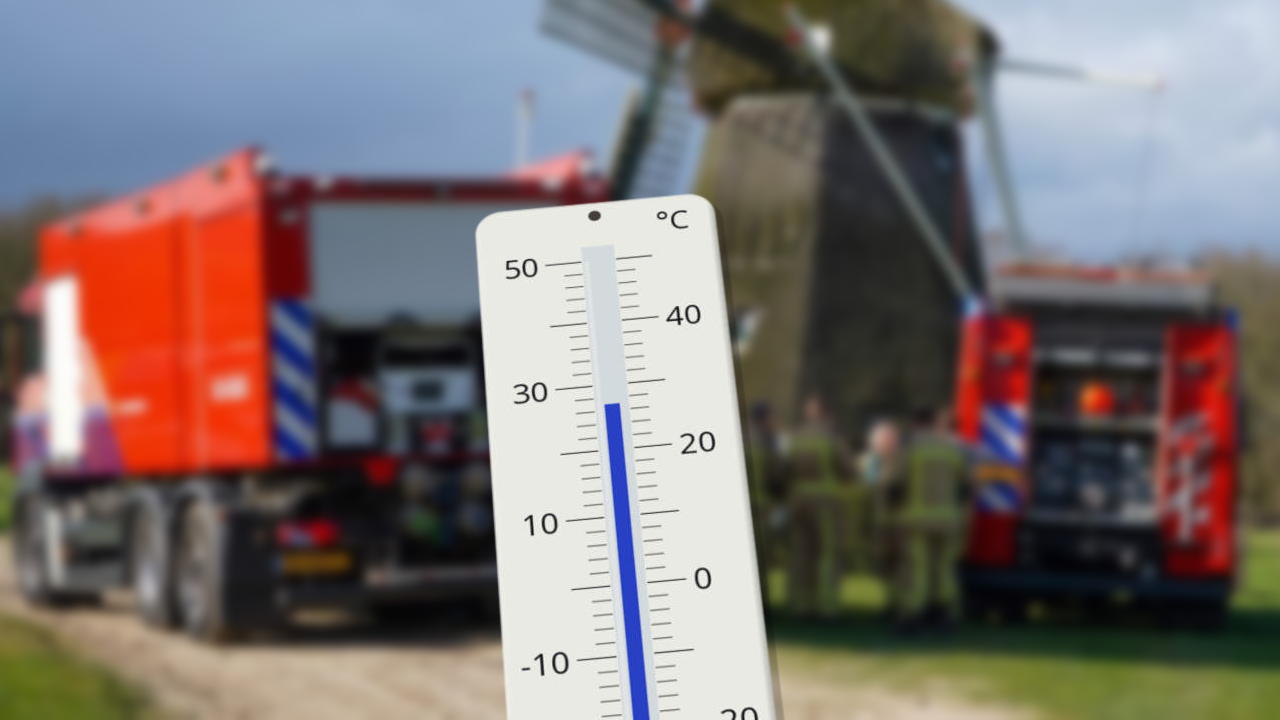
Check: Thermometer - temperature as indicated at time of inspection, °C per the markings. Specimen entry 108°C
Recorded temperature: 27°C
